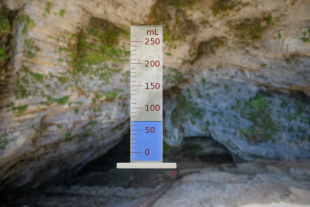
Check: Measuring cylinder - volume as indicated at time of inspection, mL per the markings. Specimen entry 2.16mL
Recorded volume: 70mL
